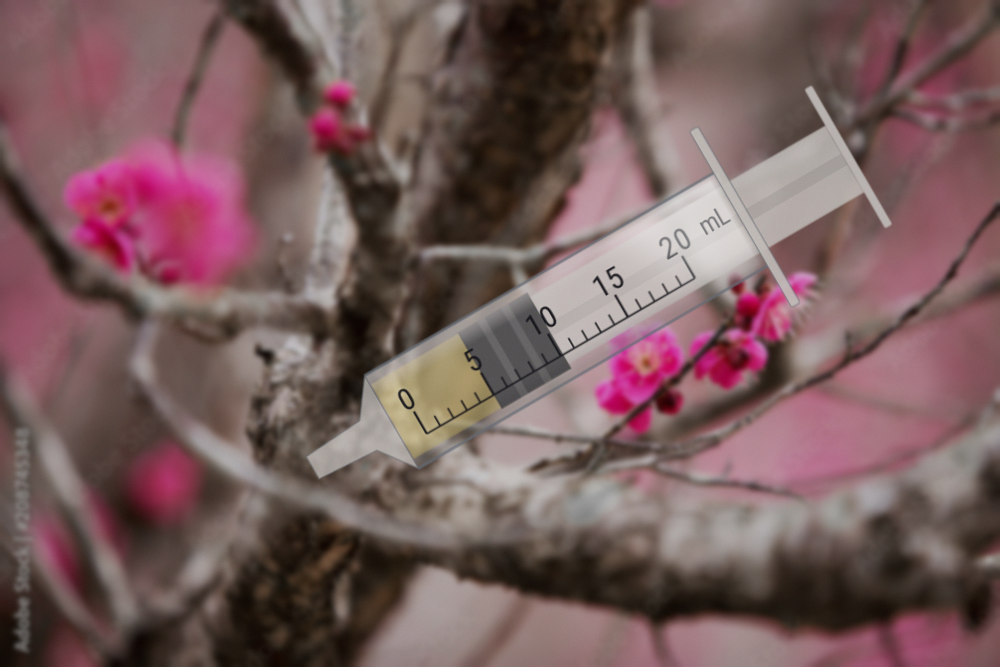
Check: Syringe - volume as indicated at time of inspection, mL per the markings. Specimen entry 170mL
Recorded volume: 5mL
